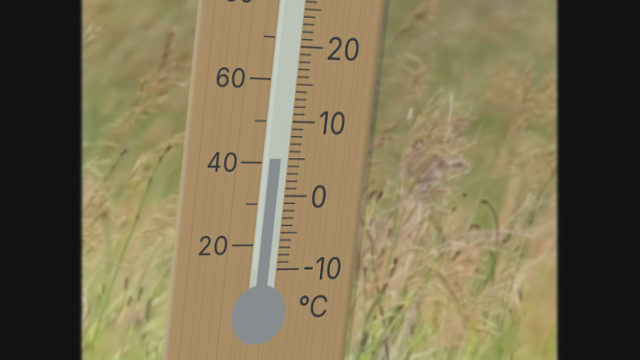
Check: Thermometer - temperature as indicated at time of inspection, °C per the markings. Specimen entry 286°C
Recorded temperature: 5°C
